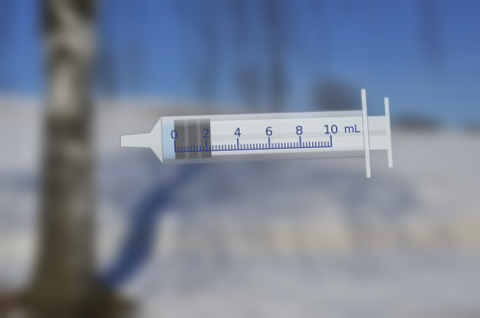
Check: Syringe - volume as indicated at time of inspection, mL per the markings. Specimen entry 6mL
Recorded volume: 0mL
